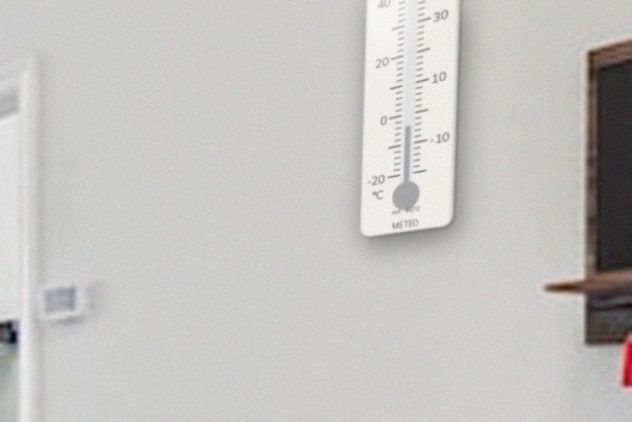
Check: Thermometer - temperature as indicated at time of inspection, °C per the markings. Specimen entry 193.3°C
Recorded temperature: -4°C
